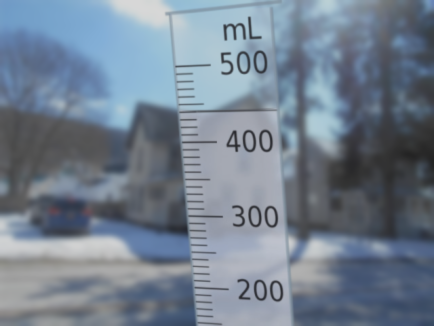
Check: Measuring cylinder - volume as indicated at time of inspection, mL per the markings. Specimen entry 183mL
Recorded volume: 440mL
